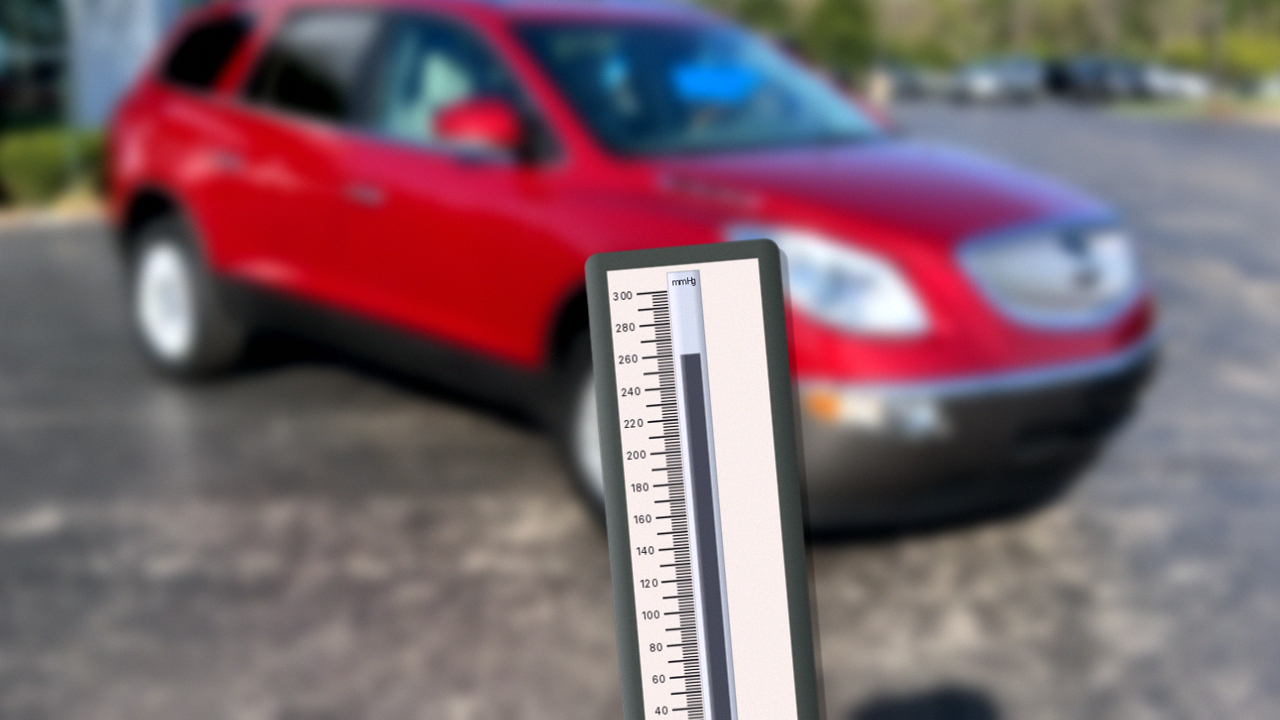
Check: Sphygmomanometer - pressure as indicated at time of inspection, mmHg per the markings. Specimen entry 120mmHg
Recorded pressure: 260mmHg
